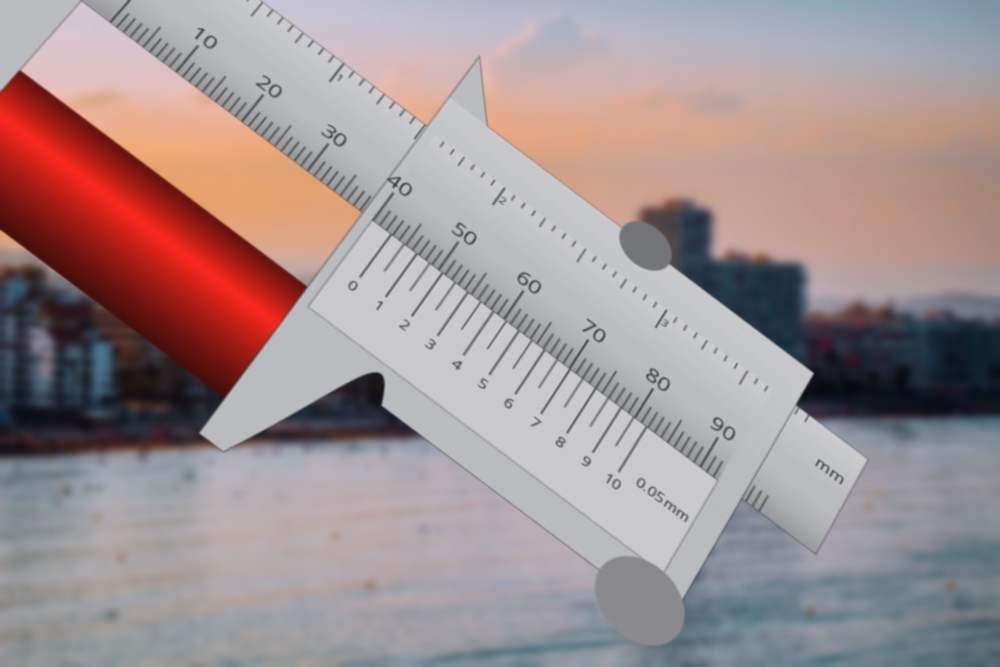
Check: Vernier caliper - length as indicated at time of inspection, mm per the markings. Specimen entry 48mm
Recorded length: 42.8mm
